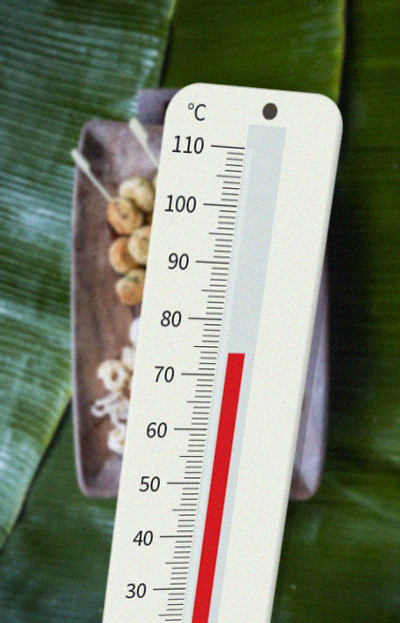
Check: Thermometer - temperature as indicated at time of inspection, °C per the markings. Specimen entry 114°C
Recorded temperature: 74°C
